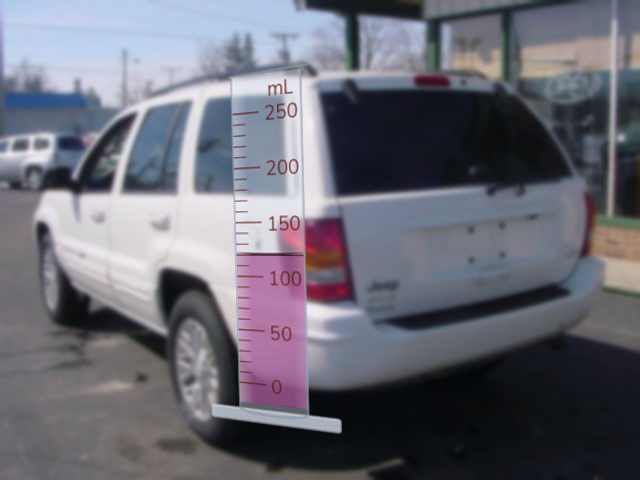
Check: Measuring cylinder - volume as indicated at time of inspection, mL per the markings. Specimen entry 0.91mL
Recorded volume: 120mL
